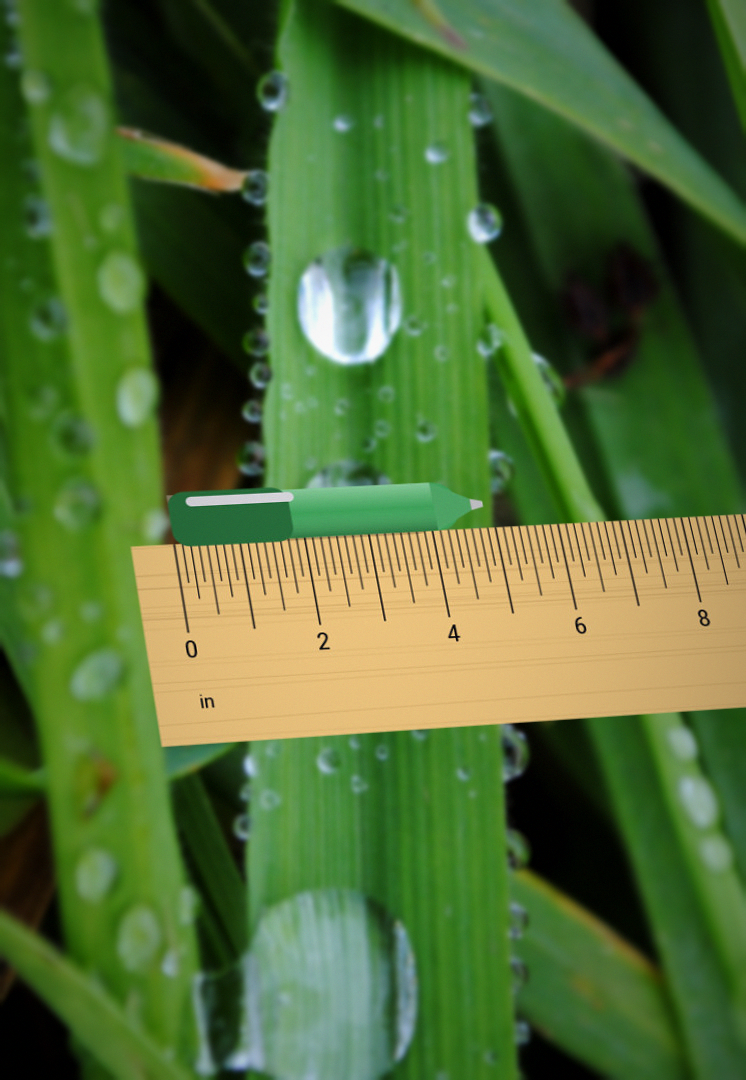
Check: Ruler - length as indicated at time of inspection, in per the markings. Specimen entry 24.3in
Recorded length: 4.875in
